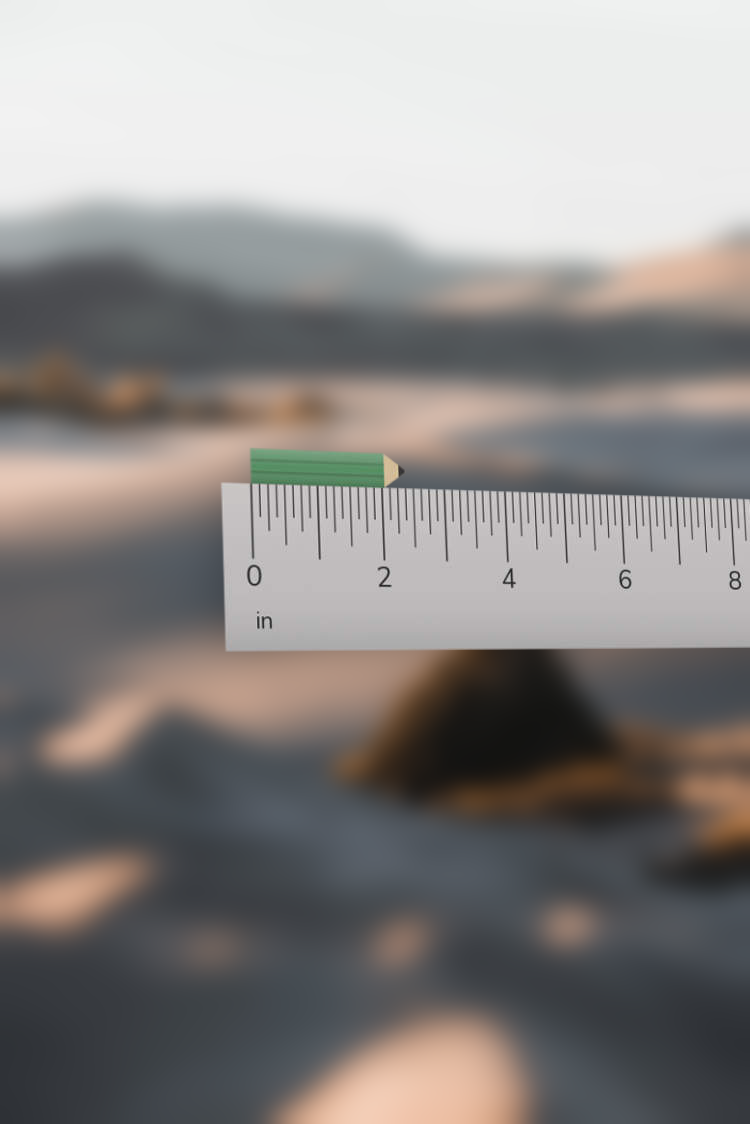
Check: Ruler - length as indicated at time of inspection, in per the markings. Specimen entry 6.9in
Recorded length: 2.375in
